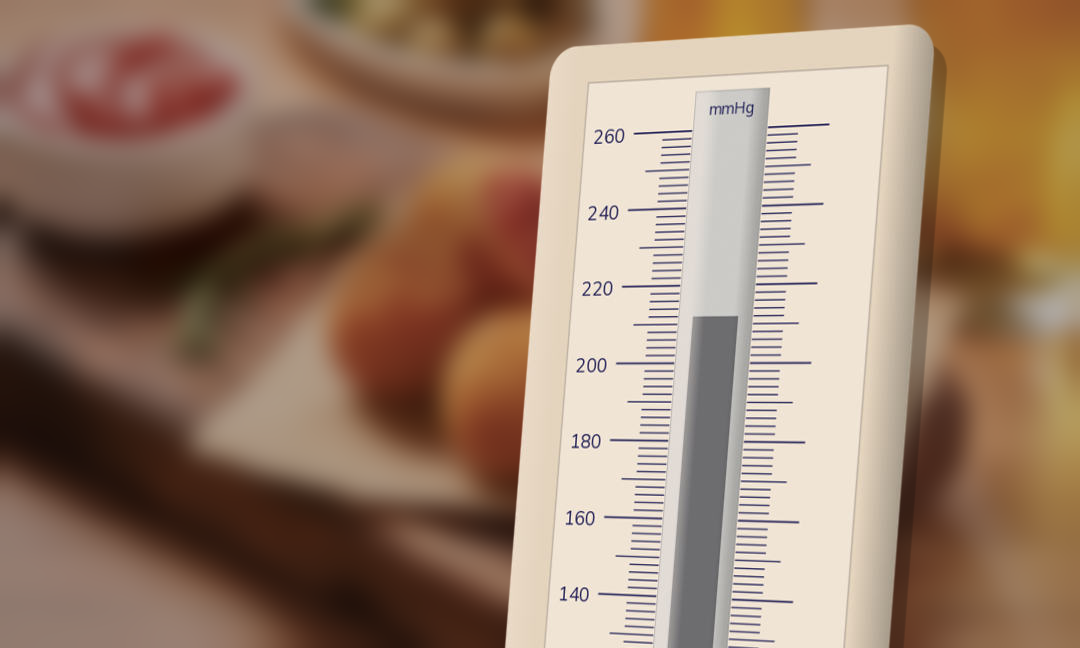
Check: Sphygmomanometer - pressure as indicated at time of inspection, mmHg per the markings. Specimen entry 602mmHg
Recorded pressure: 212mmHg
